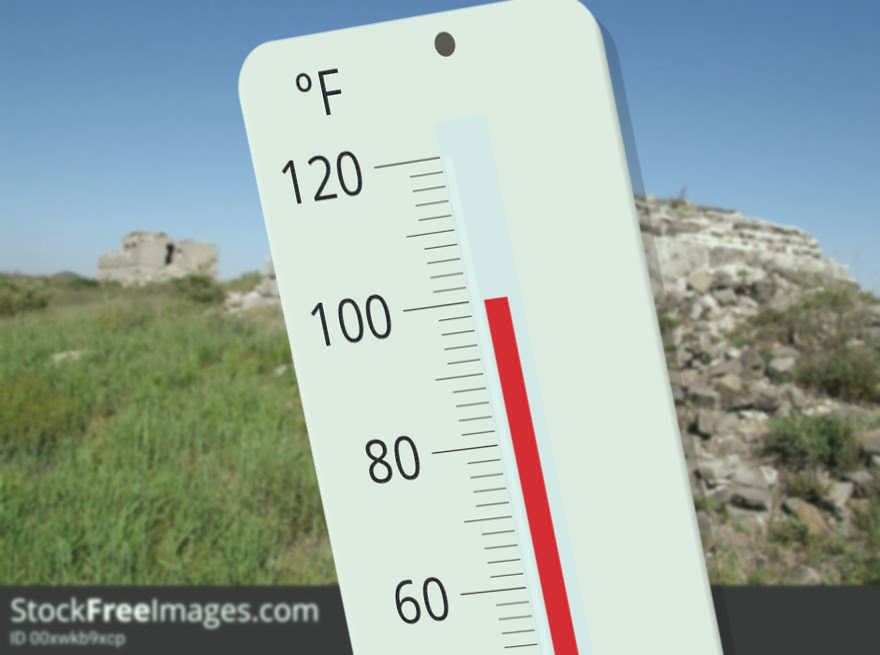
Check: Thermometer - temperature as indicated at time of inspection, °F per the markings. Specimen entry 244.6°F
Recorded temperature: 100°F
